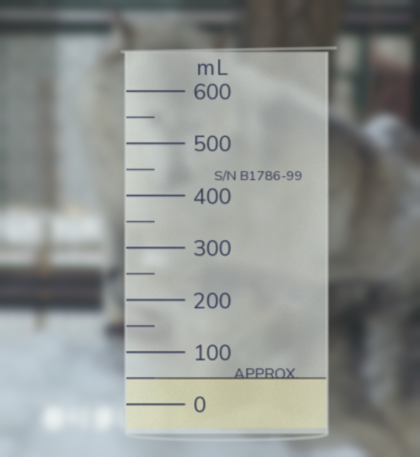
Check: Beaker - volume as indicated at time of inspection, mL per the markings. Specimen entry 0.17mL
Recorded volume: 50mL
